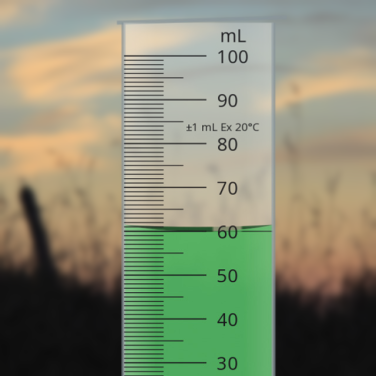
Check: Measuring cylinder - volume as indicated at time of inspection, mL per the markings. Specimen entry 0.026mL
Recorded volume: 60mL
